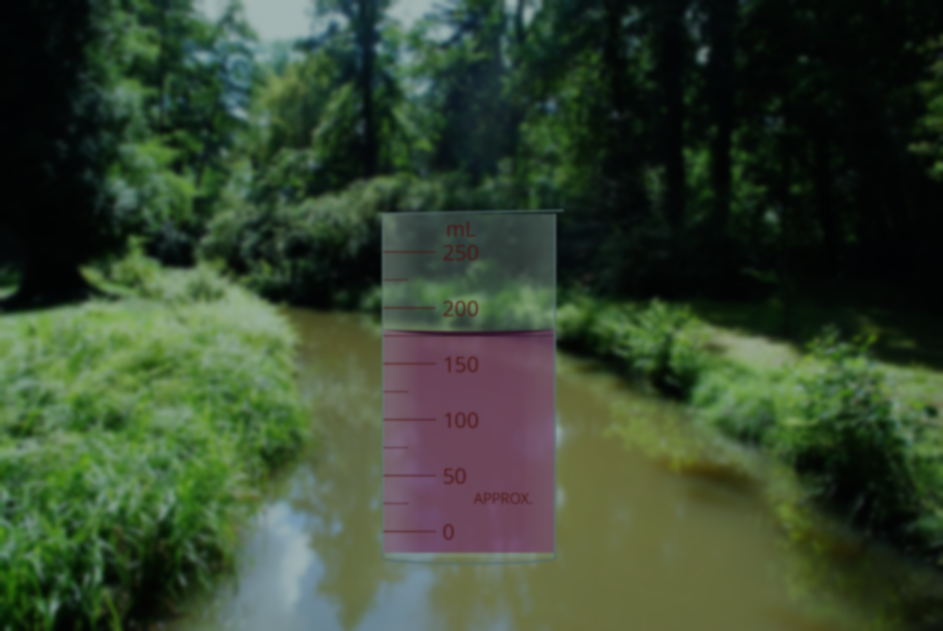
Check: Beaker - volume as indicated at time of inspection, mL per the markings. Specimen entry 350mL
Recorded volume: 175mL
